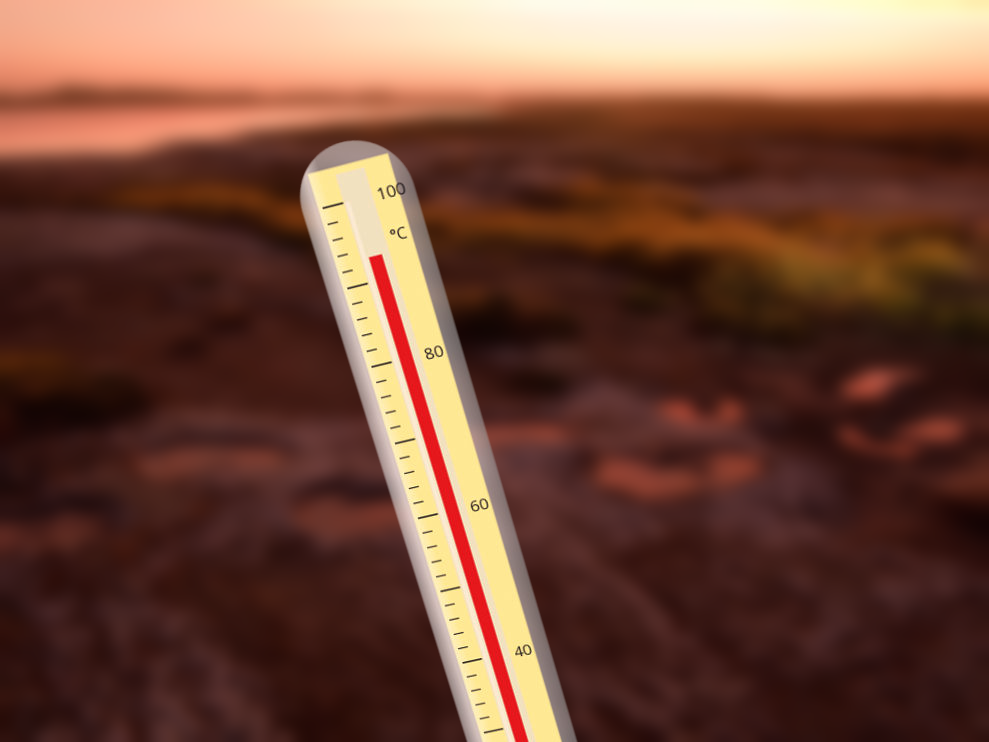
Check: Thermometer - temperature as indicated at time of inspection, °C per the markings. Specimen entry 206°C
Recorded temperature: 93°C
